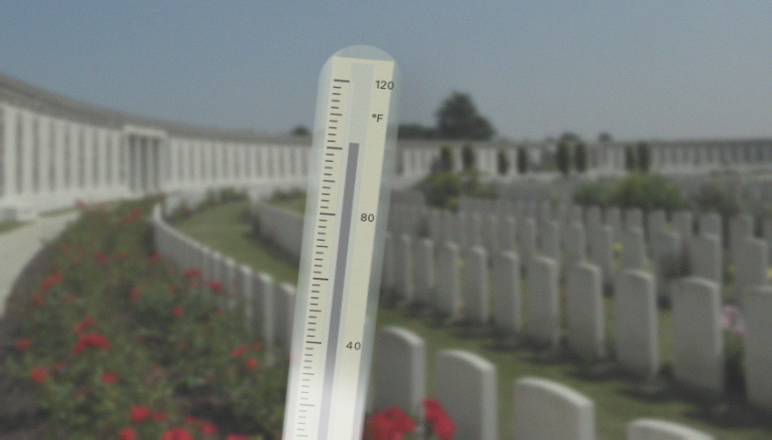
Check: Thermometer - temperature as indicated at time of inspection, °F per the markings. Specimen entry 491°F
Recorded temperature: 102°F
